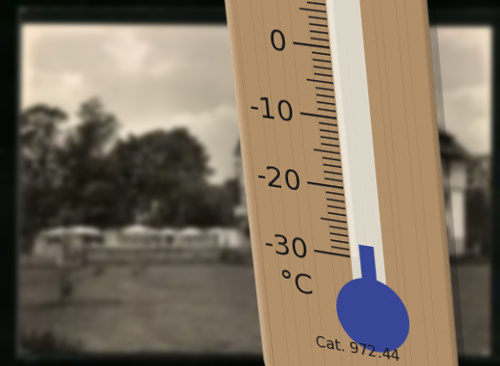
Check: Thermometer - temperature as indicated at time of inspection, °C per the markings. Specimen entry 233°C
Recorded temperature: -28°C
